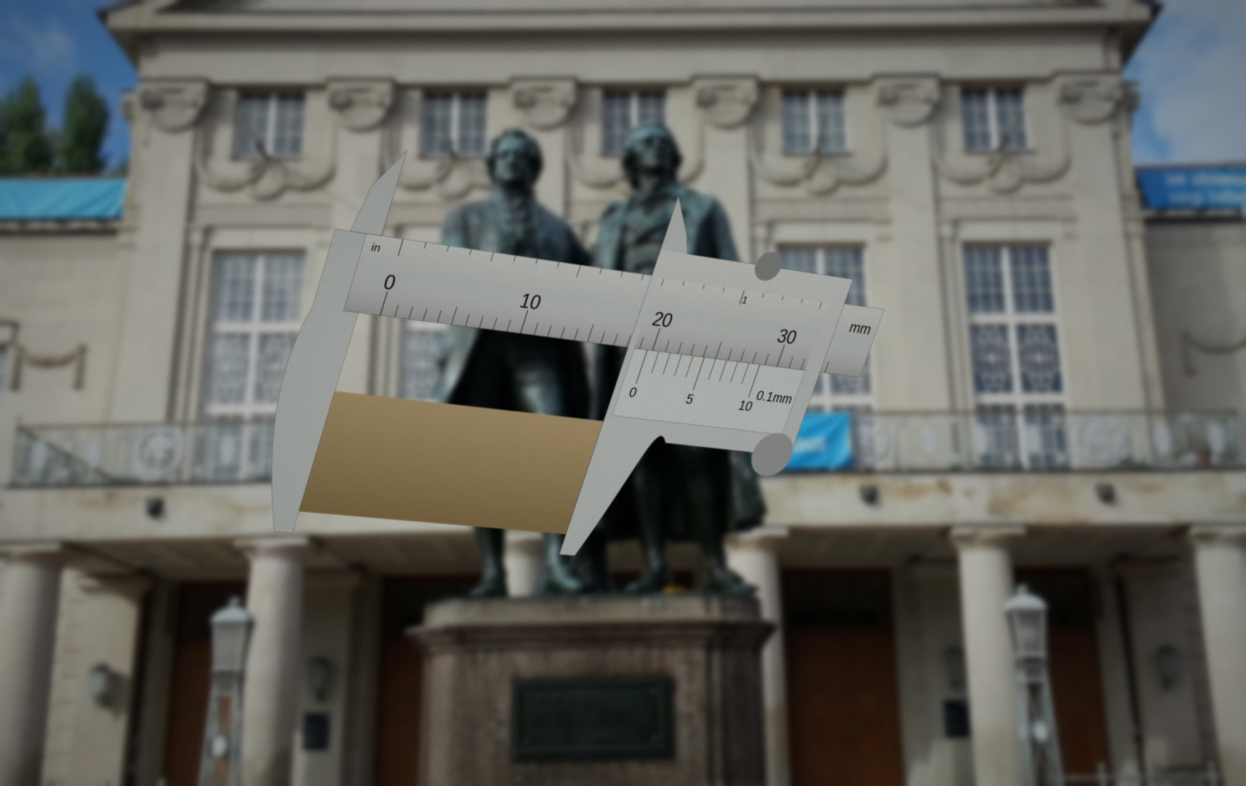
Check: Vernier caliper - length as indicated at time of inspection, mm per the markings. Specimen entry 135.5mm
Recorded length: 19.6mm
